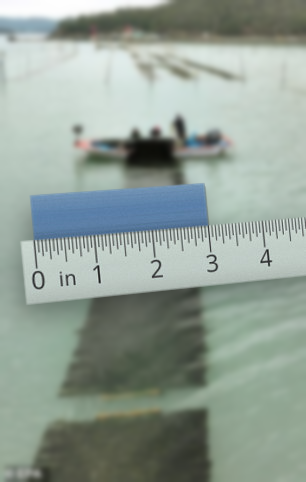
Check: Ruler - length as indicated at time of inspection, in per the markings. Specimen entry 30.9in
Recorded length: 3in
